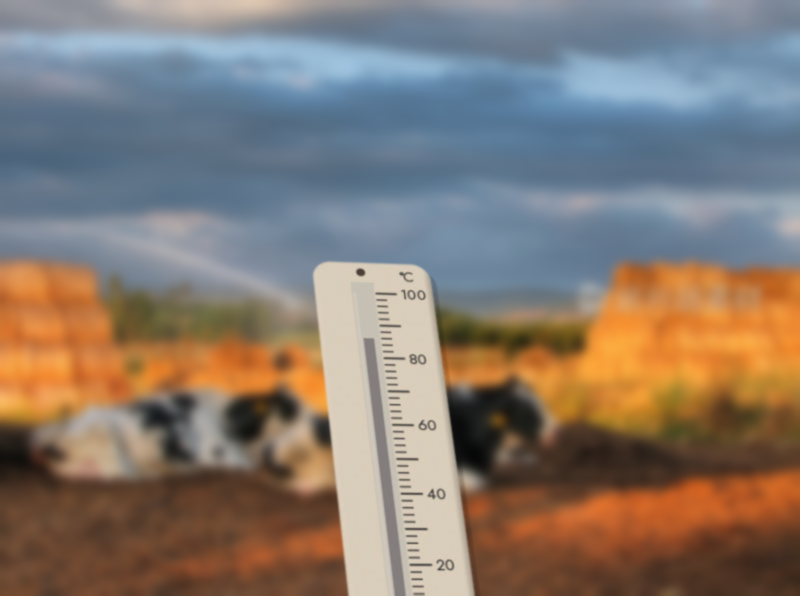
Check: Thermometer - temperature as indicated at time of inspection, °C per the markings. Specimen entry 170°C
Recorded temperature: 86°C
